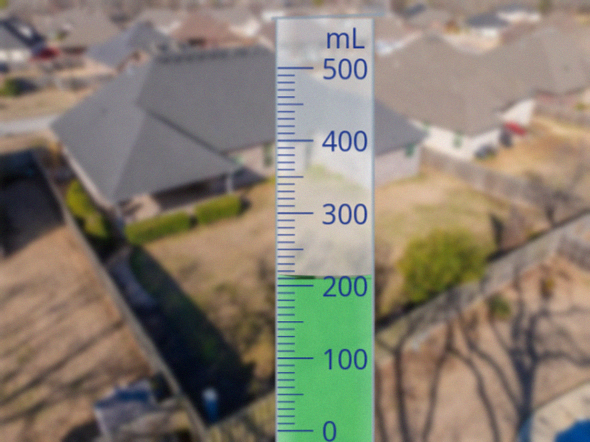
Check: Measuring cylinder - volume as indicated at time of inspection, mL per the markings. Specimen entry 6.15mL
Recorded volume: 210mL
